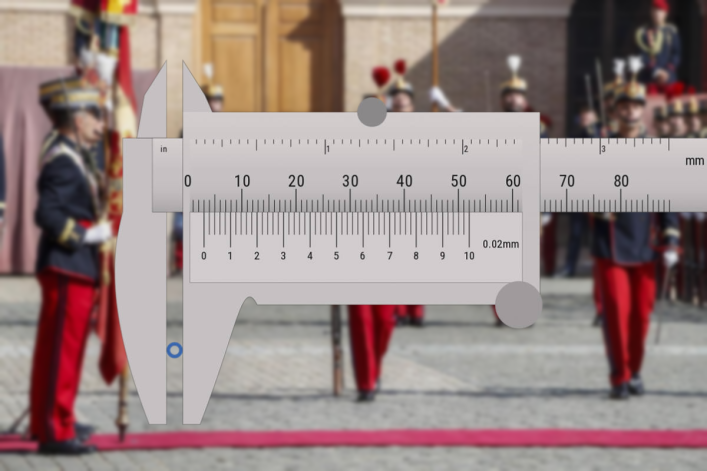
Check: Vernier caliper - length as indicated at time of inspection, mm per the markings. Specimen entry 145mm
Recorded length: 3.0mm
